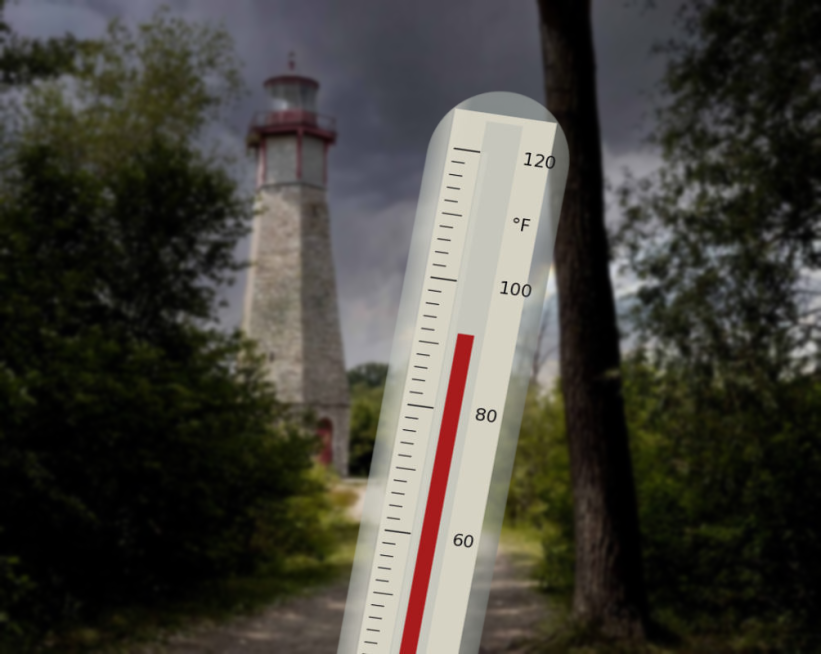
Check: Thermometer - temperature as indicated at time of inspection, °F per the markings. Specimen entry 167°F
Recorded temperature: 92°F
